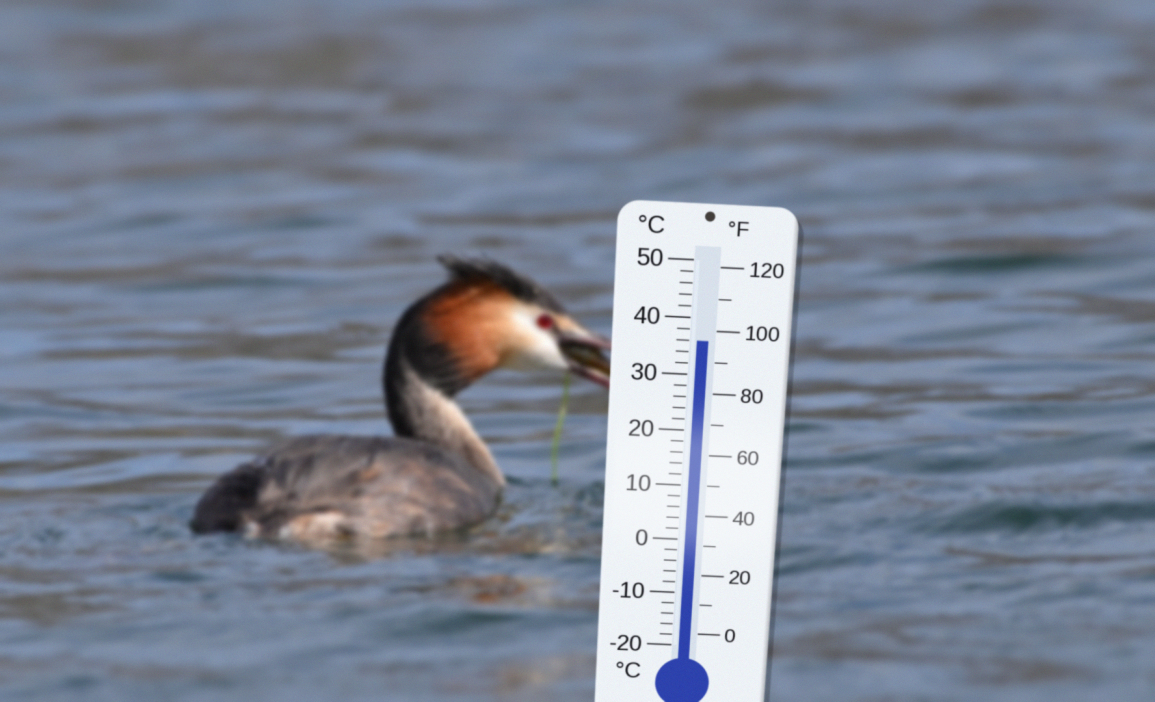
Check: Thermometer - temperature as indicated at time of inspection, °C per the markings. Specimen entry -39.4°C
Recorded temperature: 36°C
